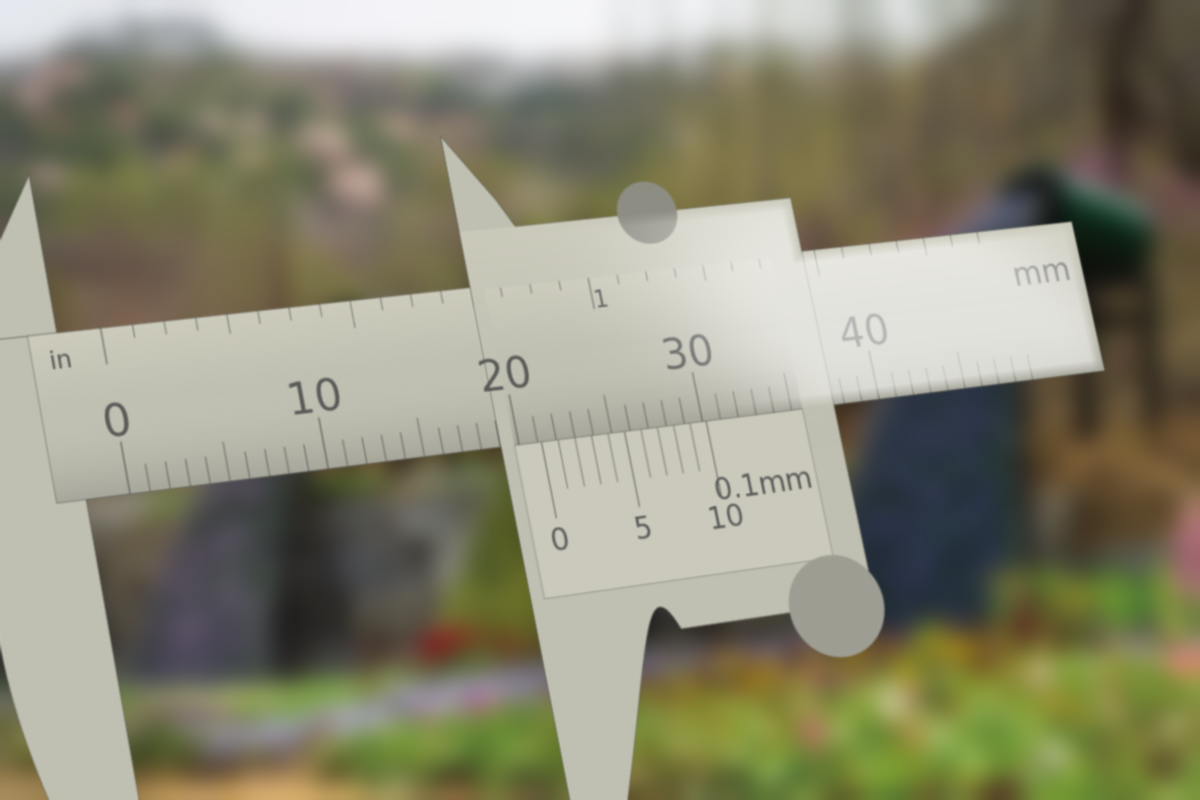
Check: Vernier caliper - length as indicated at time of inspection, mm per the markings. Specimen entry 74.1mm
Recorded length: 21.2mm
